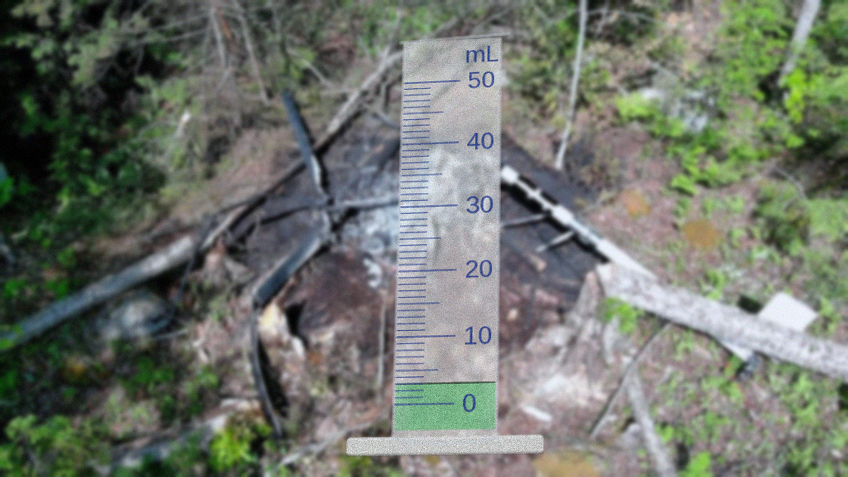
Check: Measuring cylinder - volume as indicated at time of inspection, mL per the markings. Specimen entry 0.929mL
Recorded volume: 3mL
